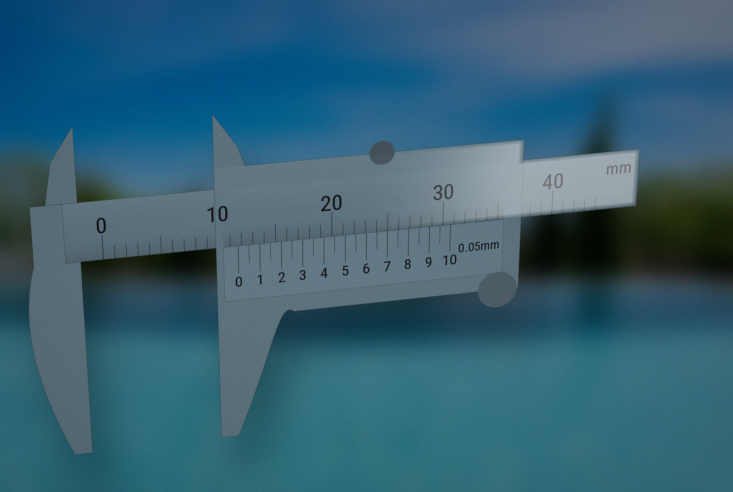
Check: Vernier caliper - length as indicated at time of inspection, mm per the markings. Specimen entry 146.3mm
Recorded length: 11.7mm
